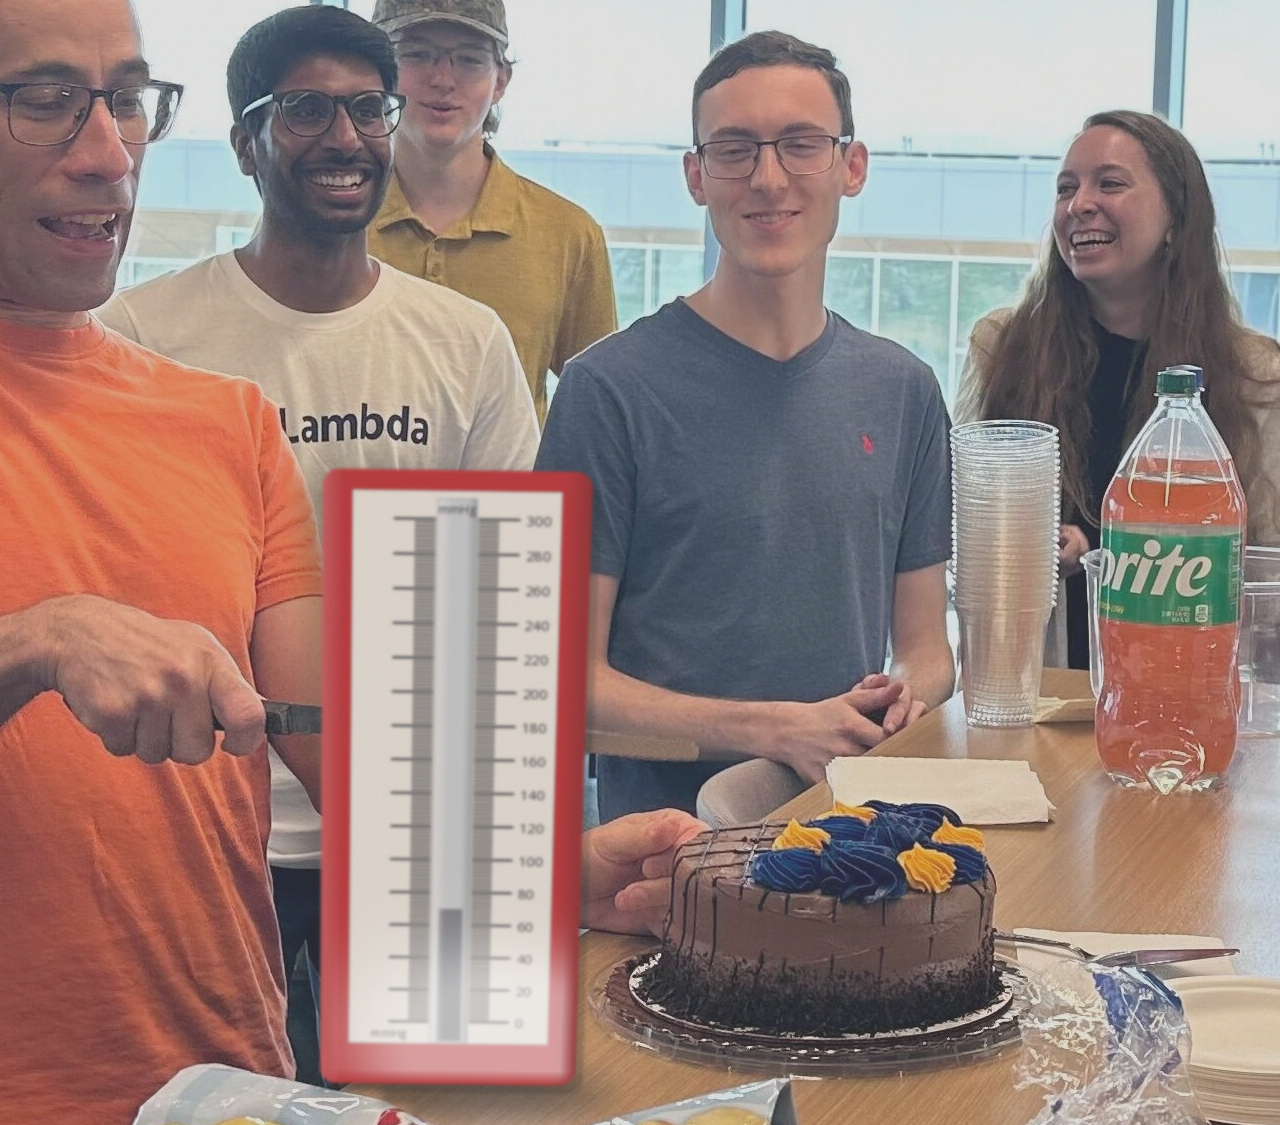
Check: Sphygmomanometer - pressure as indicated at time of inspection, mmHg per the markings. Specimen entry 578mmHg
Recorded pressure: 70mmHg
